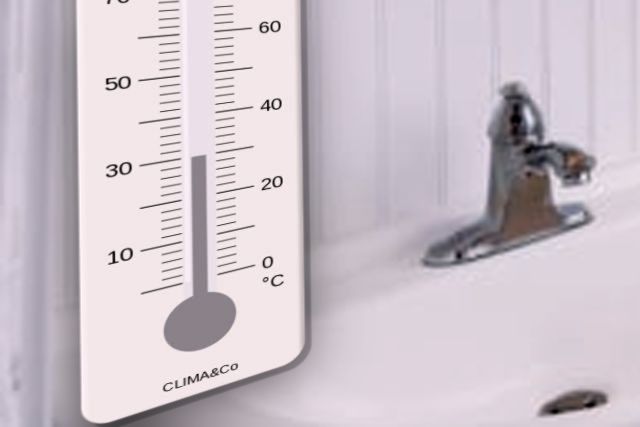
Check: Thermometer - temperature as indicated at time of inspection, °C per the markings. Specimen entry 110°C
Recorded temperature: 30°C
